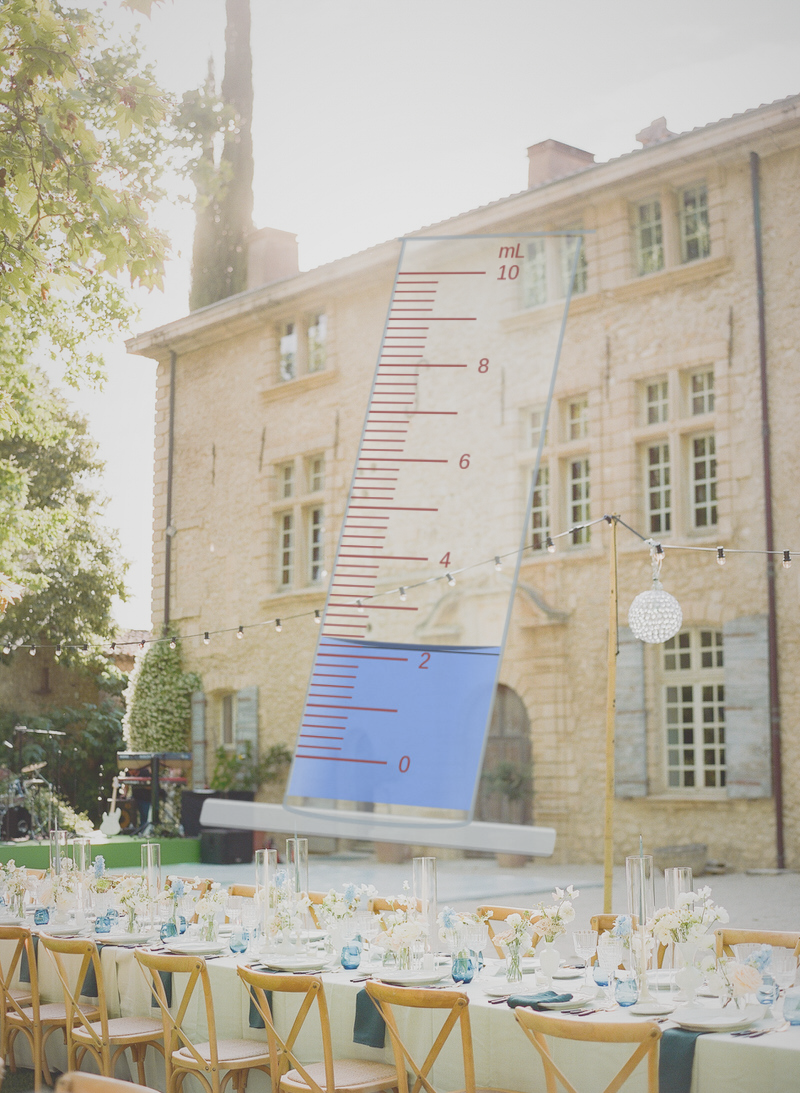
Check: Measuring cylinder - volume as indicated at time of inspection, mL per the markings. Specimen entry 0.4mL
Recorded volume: 2.2mL
